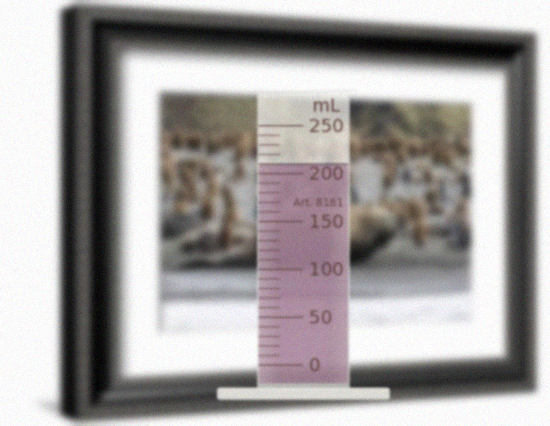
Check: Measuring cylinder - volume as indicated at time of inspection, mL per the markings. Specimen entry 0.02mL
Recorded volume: 210mL
